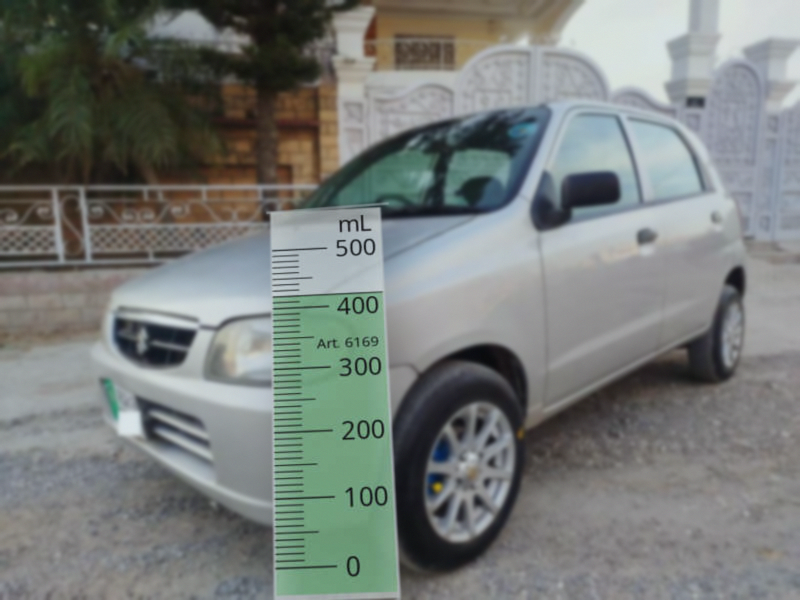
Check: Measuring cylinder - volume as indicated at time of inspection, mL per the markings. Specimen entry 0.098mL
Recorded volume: 420mL
